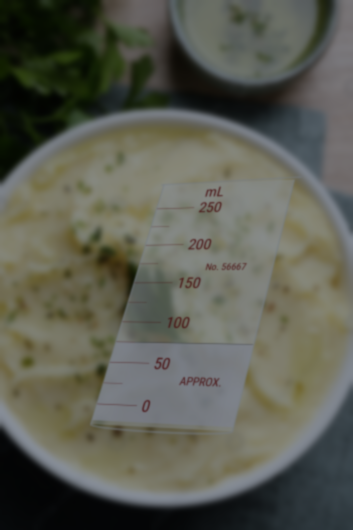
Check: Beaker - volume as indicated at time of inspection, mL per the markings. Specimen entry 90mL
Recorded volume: 75mL
